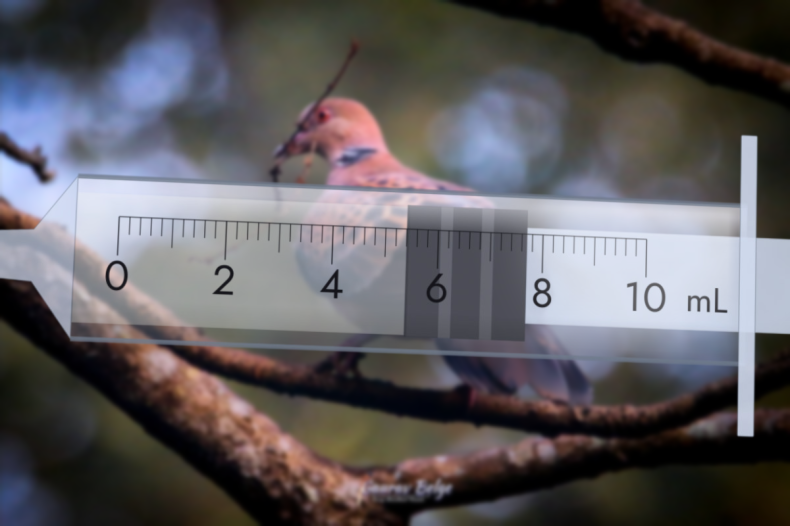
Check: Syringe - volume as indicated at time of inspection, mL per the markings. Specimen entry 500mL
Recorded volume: 5.4mL
